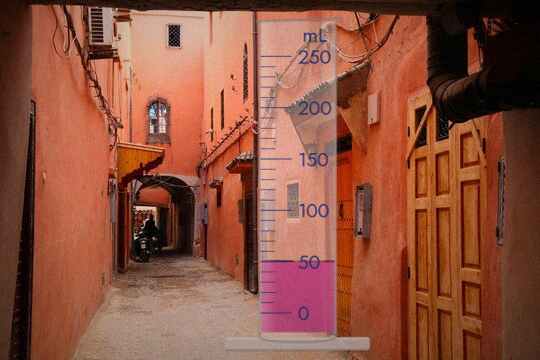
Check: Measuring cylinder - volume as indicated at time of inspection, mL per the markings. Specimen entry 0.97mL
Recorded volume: 50mL
